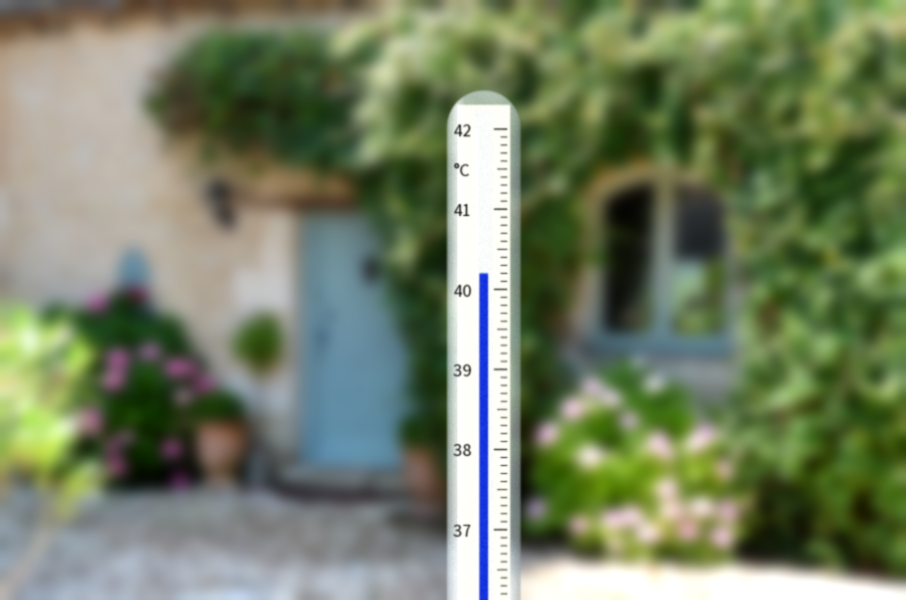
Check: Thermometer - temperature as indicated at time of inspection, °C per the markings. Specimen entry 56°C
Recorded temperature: 40.2°C
